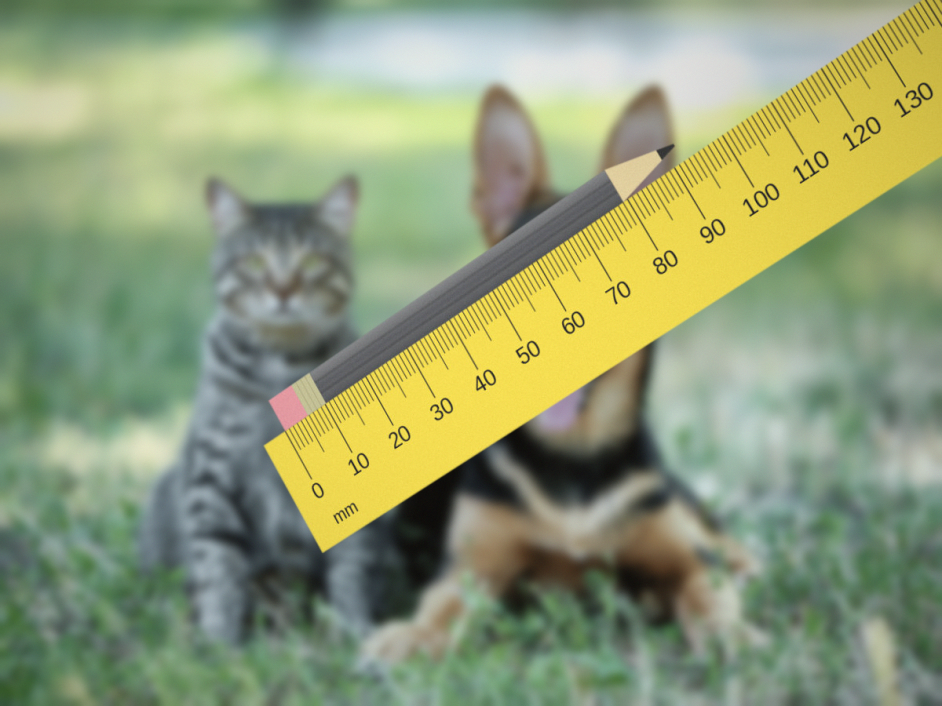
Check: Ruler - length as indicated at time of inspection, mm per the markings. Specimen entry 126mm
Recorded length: 92mm
